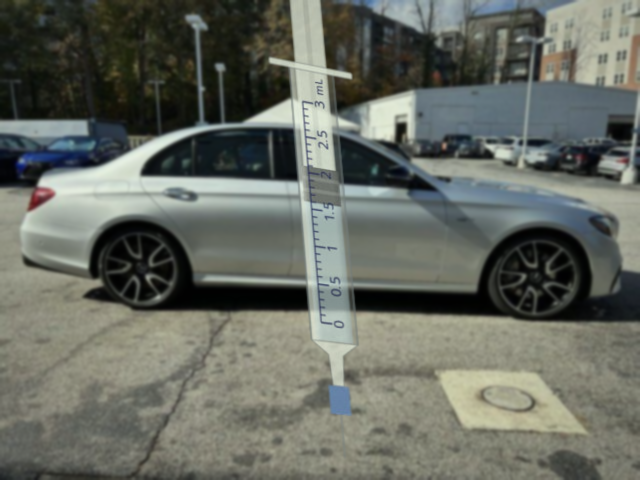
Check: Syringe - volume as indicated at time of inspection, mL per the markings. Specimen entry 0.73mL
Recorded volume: 1.6mL
